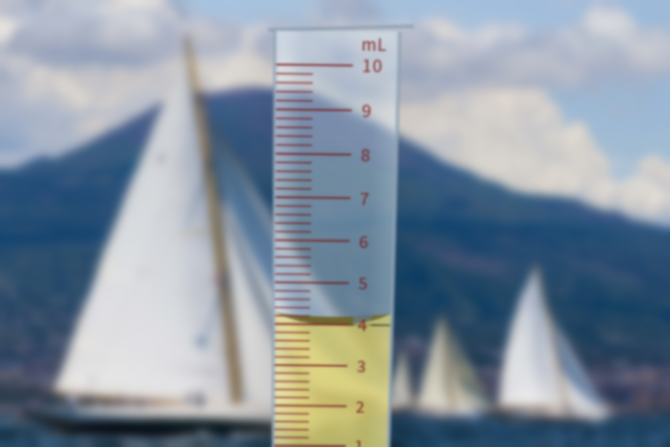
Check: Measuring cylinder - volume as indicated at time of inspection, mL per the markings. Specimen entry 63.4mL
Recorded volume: 4mL
